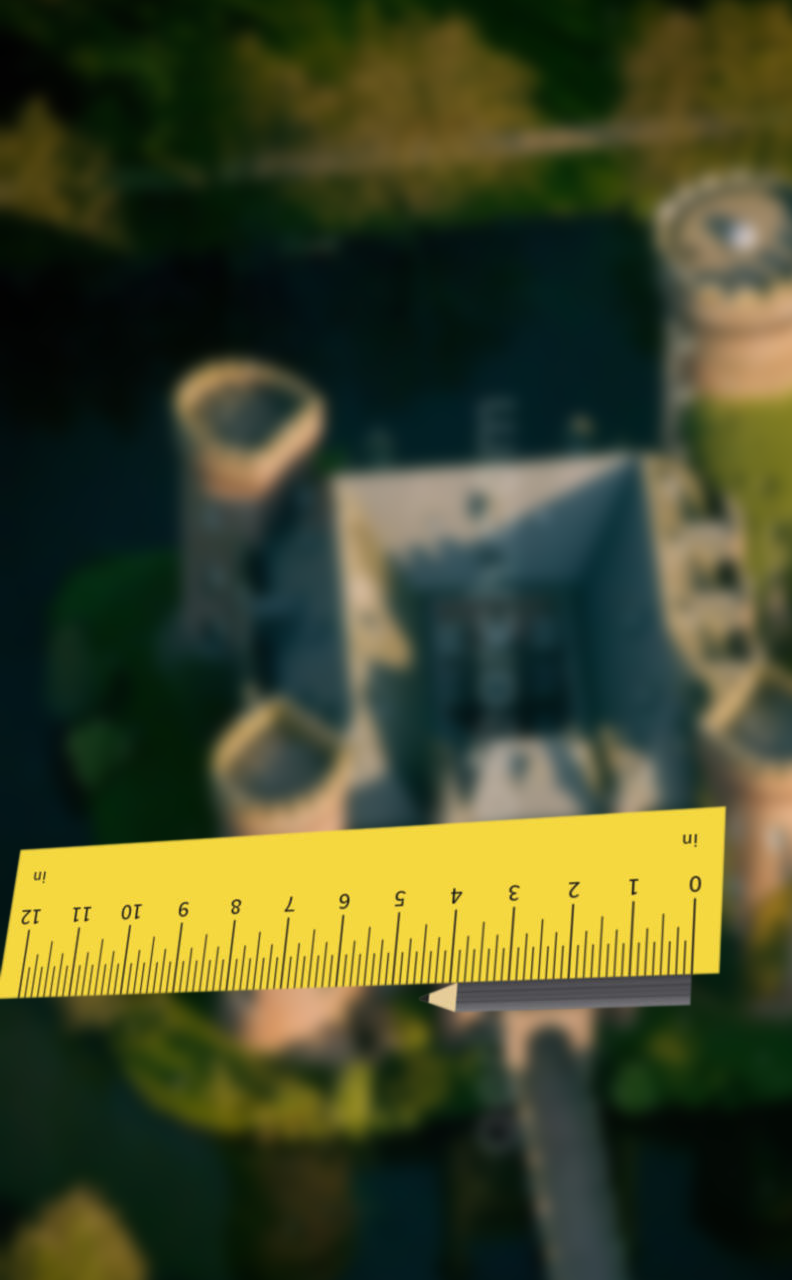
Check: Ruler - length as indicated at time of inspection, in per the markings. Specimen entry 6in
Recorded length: 4.5in
